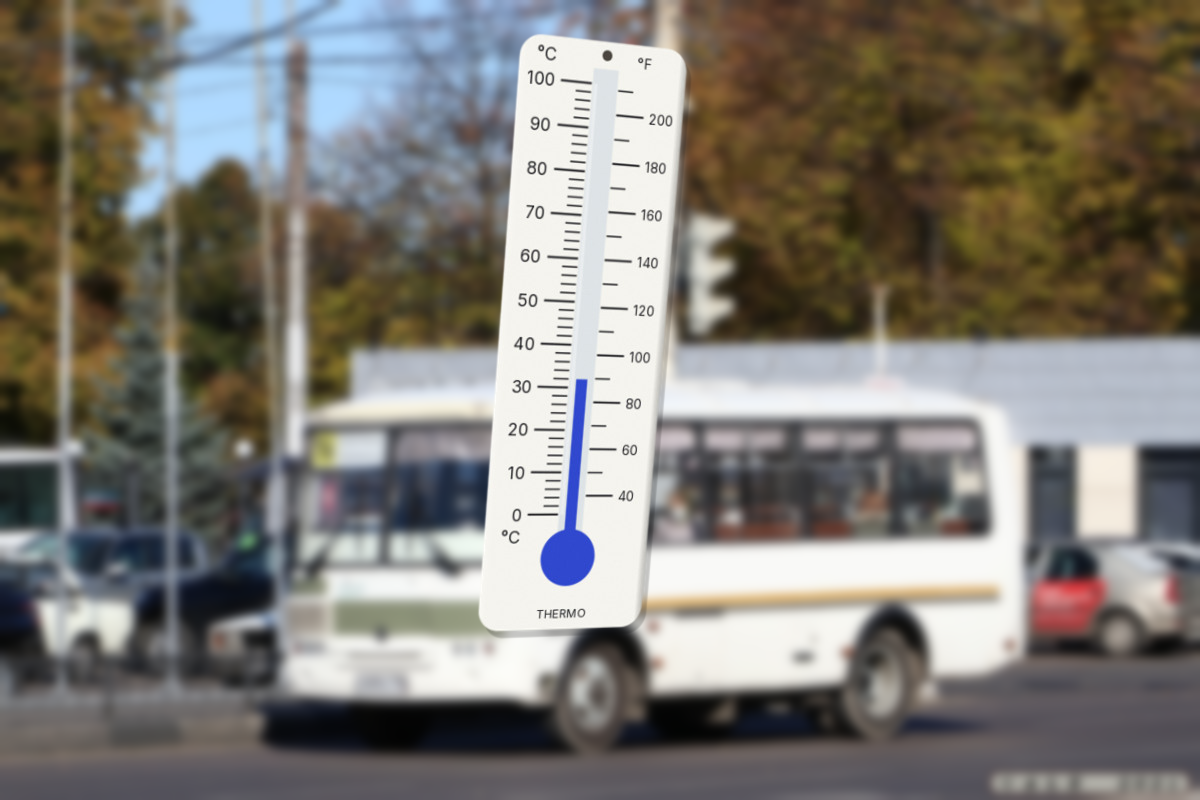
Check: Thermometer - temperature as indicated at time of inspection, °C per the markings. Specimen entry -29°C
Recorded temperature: 32°C
